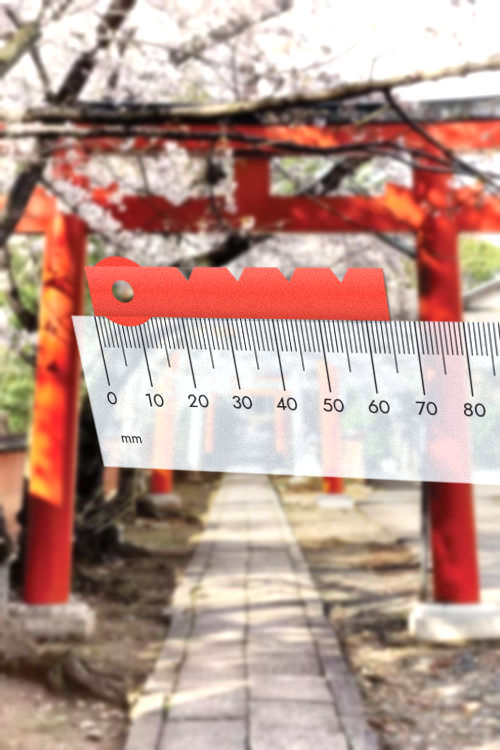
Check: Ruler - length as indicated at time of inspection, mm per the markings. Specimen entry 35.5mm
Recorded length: 65mm
